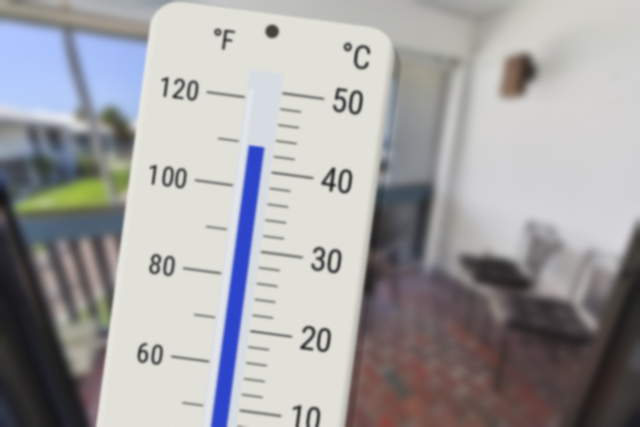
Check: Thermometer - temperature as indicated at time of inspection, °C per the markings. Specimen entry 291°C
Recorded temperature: 43°C
